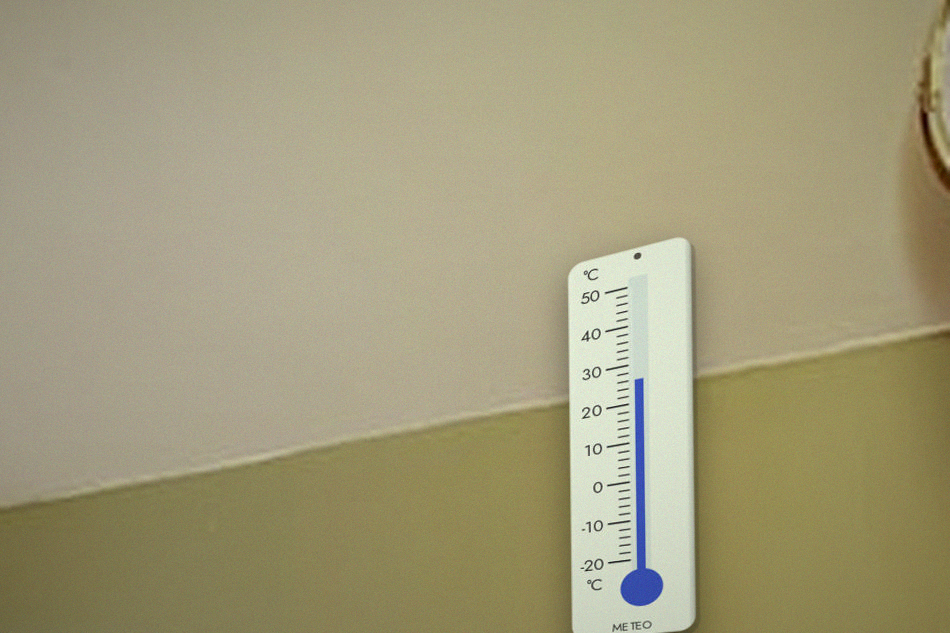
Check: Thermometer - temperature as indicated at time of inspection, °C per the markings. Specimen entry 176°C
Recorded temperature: 26°C
